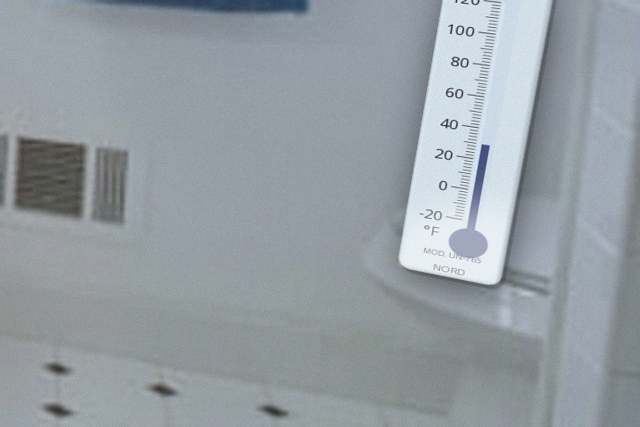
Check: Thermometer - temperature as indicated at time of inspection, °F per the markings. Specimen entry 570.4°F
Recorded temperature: 30°F
